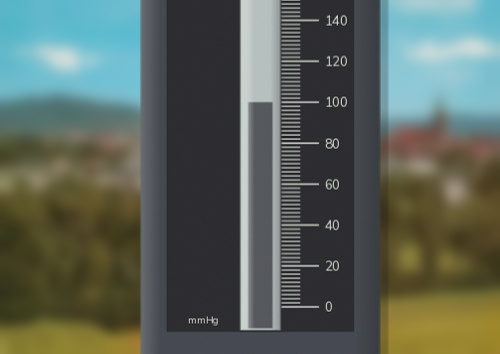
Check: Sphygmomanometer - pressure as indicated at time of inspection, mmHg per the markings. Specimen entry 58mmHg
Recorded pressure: 100mmHg
